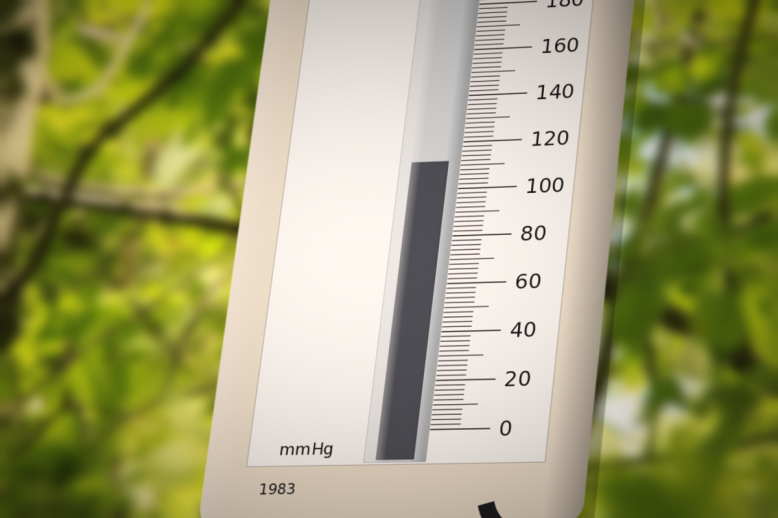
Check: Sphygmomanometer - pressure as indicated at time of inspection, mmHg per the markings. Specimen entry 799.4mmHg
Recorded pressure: 112mmHg
